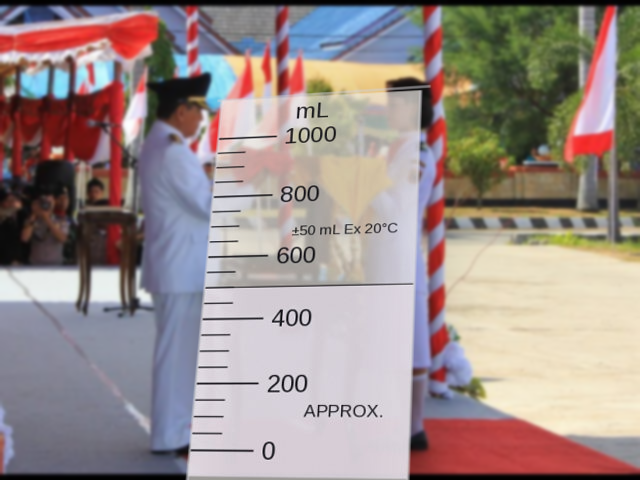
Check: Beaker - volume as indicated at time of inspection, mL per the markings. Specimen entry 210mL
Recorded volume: 500mL
